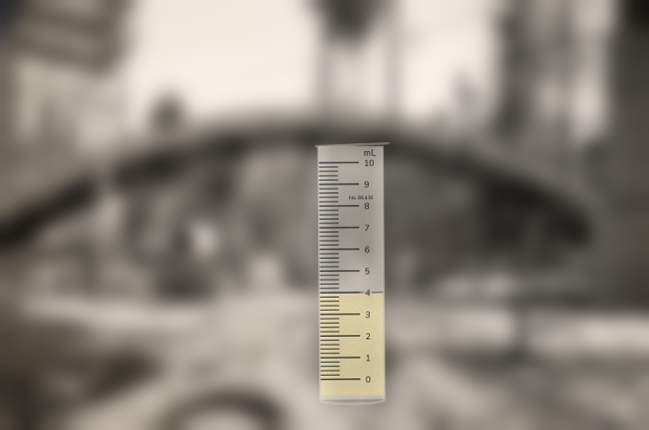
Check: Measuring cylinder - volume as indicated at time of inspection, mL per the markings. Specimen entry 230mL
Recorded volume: 4mL
